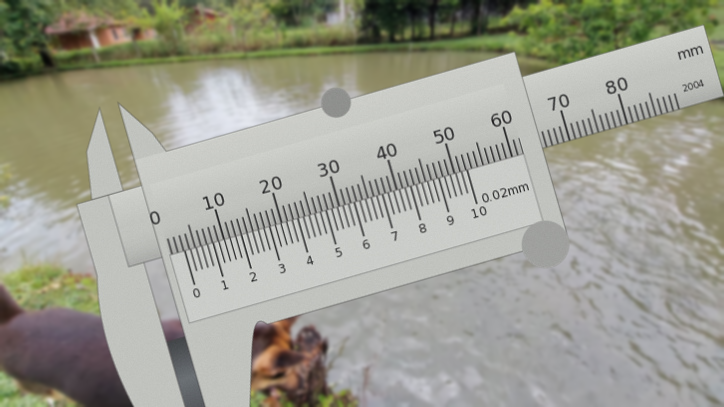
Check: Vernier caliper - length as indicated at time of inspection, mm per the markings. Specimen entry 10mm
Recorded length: 3.2mm
